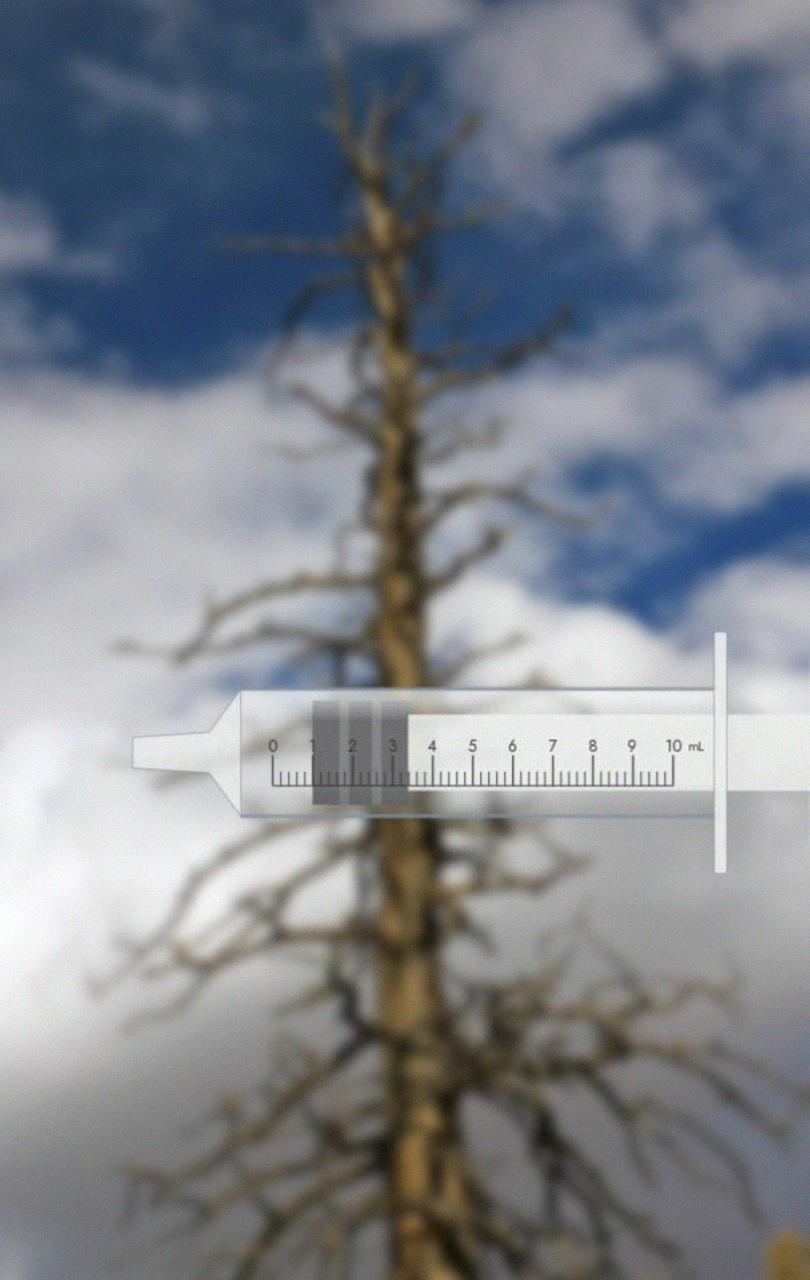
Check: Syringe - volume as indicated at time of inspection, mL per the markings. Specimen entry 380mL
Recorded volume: 1mL
